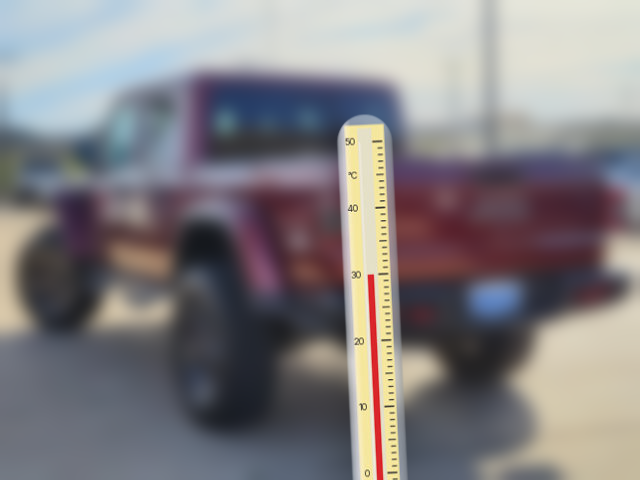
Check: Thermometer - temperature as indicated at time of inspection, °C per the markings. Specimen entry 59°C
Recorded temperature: 30°C
